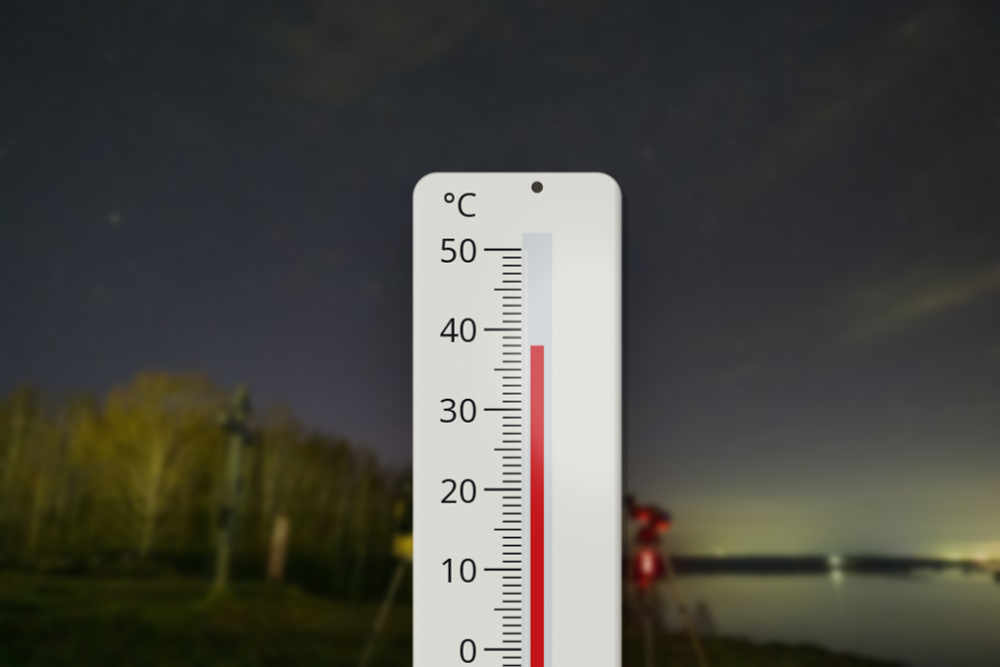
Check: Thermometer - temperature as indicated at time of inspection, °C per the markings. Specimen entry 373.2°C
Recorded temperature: 38°C
